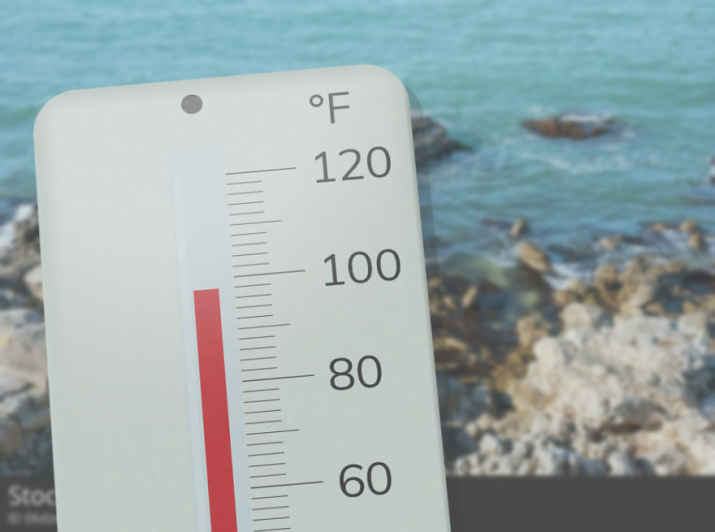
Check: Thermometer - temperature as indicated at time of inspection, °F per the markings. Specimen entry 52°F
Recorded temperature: 98°F
